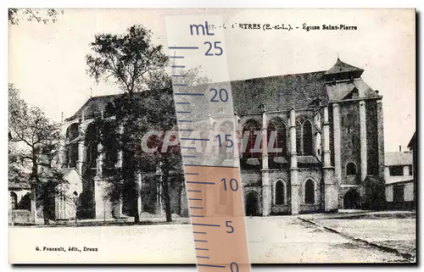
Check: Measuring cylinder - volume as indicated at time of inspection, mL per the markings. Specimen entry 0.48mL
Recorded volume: 12mL
